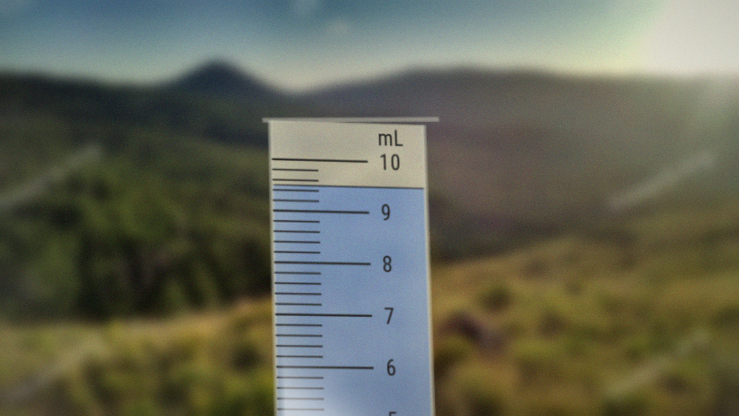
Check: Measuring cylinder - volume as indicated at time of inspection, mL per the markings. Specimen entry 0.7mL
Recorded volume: 9.5mL
